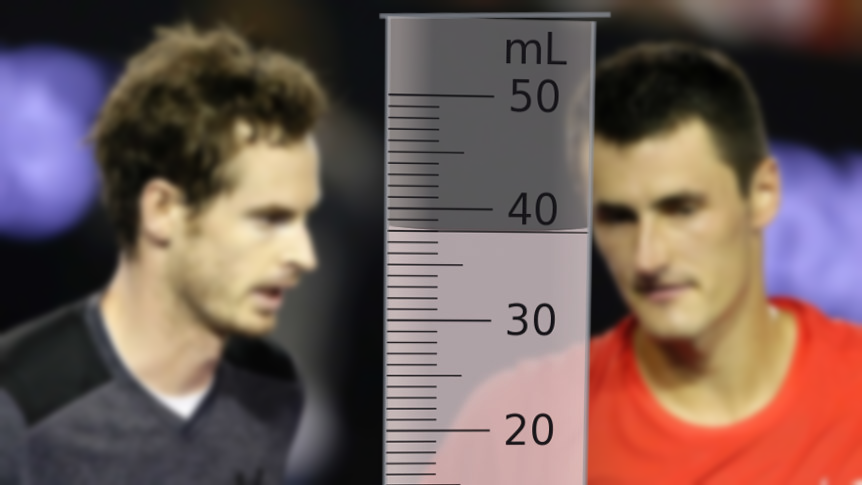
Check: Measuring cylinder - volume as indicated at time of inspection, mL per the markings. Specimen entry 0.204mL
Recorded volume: 38mL
